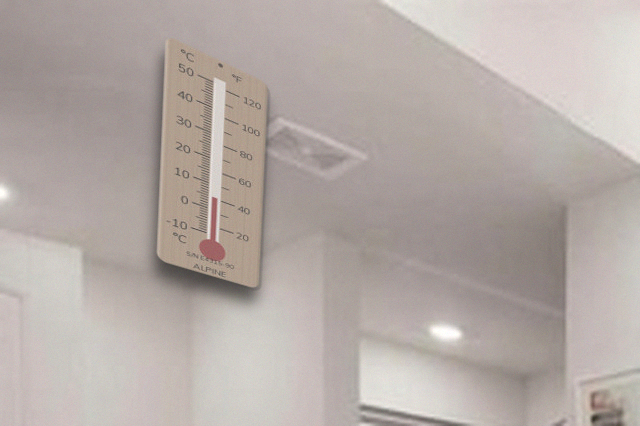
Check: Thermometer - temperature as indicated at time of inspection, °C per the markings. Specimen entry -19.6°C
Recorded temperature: 5°C
